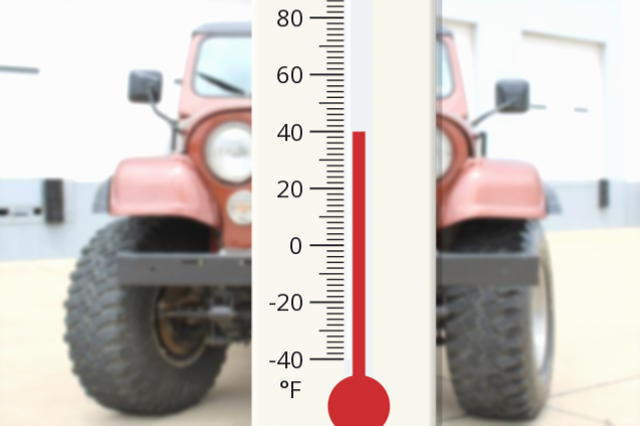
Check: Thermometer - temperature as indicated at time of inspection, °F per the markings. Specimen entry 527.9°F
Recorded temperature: 40°F
